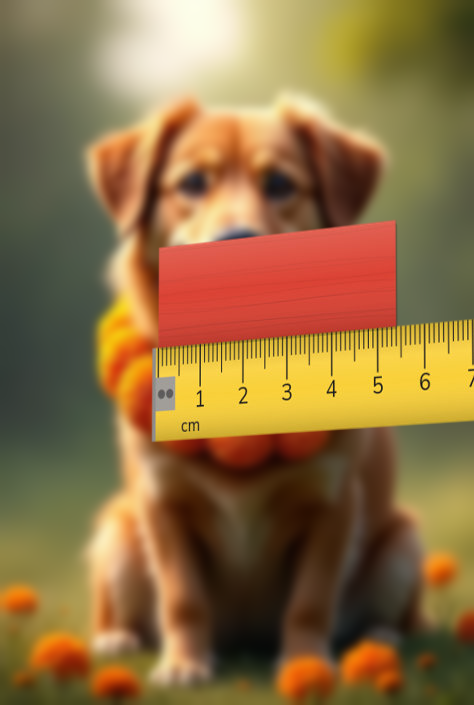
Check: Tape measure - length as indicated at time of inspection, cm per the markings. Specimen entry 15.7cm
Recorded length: 5.4cm
